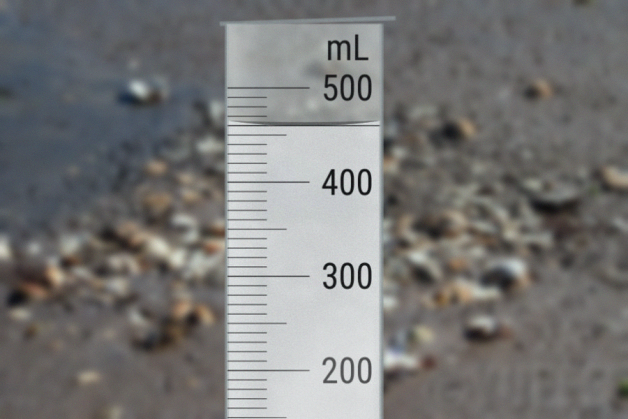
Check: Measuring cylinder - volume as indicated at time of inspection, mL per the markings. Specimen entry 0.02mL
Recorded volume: 460mL
